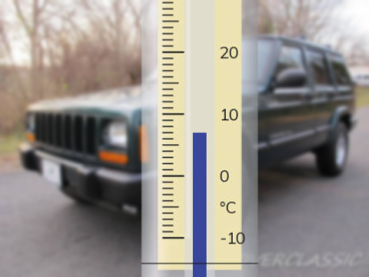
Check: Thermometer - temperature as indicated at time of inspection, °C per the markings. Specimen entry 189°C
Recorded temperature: 7°C
